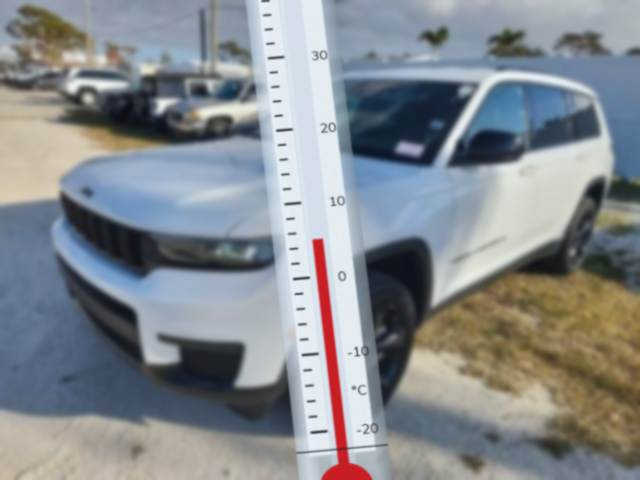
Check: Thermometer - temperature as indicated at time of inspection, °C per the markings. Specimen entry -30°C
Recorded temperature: 5°C
